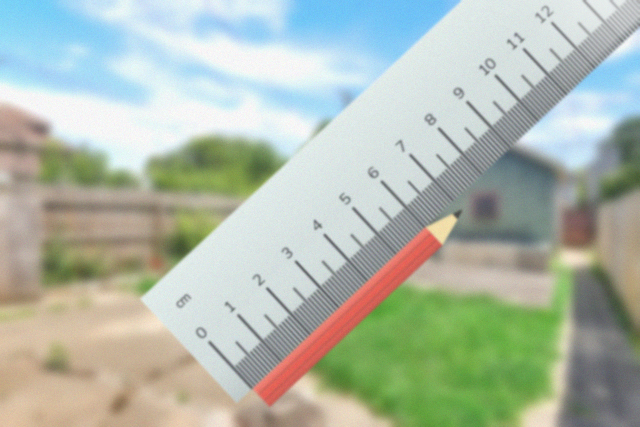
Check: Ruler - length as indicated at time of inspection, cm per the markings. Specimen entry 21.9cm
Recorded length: 7cm
